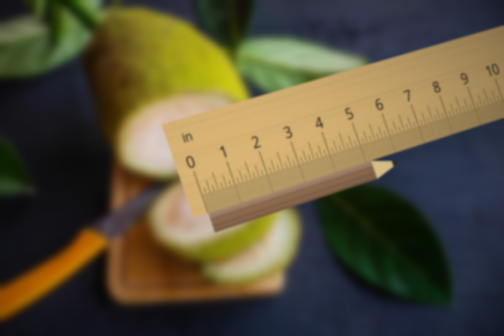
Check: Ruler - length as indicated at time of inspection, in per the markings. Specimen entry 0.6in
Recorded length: 6in
